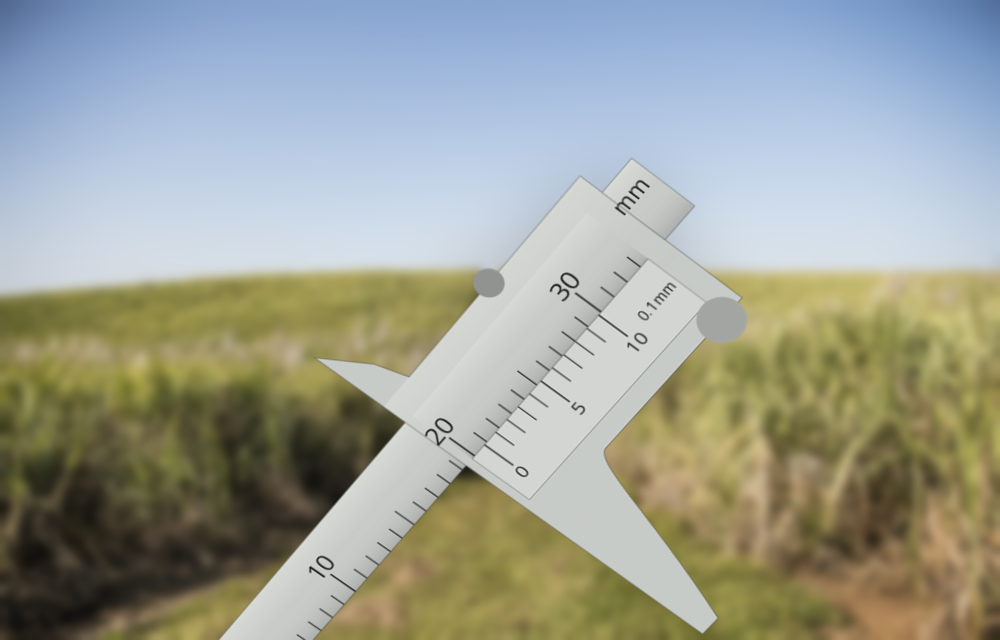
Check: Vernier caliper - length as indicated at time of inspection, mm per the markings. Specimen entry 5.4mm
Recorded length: 20.8mm
